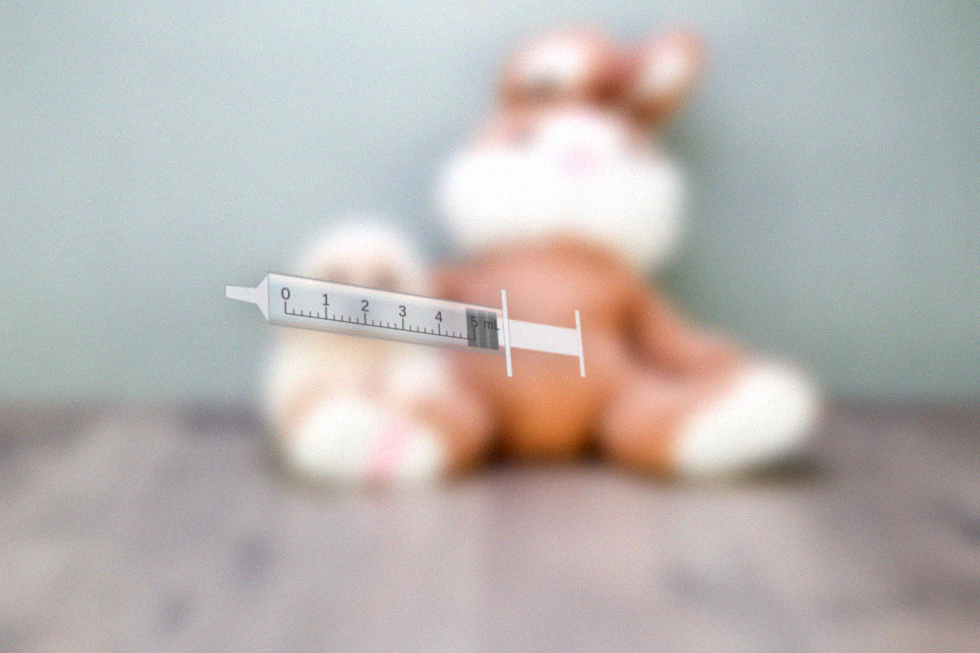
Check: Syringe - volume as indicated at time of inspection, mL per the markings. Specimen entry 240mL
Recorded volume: 4.8mL
